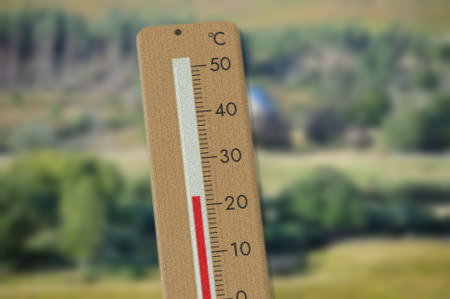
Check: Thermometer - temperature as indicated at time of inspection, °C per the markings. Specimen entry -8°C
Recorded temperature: 22°C
